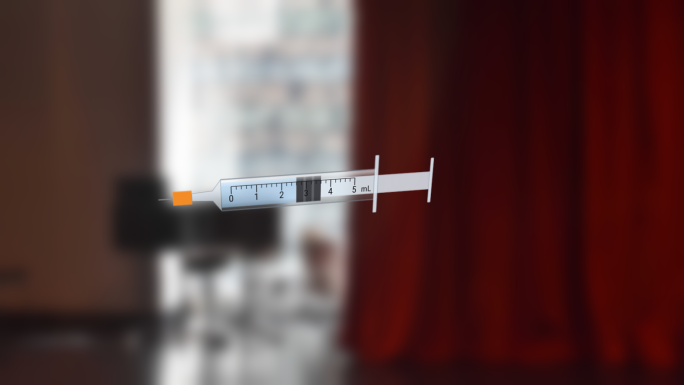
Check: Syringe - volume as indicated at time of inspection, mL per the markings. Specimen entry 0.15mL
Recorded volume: 2.6mL
